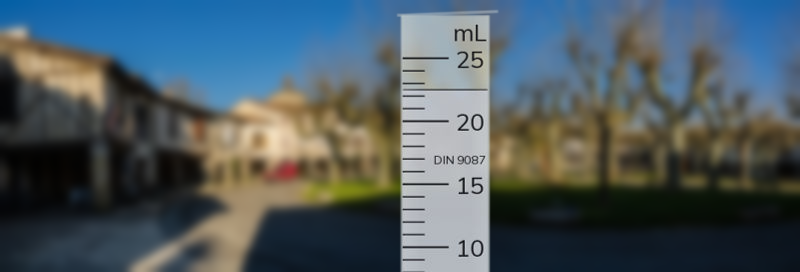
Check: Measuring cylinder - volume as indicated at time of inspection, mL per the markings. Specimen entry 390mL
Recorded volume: 22.5mL
